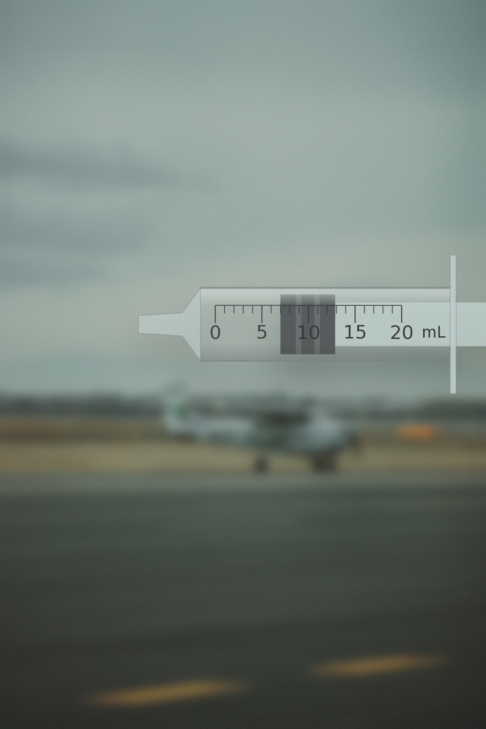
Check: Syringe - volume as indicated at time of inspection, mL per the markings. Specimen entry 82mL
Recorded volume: 7mL
